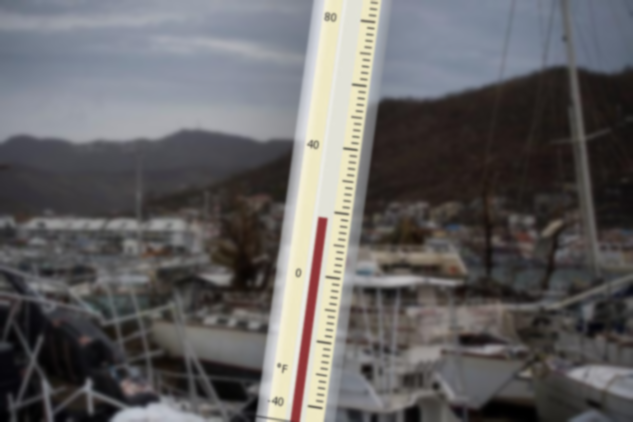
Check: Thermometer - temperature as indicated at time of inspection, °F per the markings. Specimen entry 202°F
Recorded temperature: 18°F
